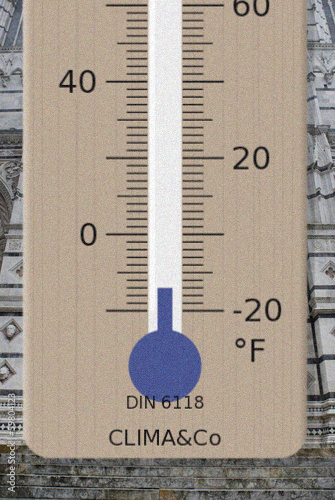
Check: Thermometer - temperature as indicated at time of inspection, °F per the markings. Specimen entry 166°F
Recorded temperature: -14°F
